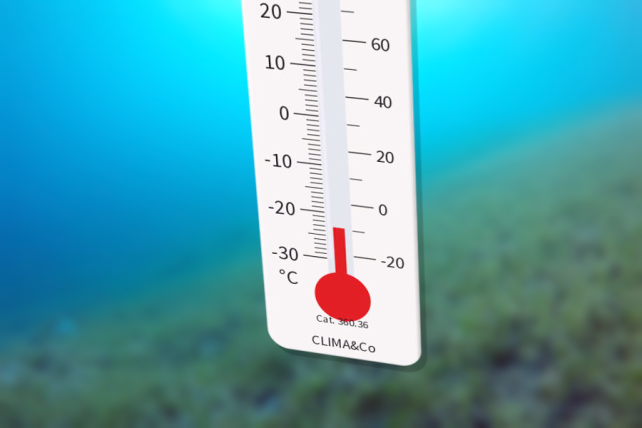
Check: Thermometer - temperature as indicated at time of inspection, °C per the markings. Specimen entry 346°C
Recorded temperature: -23°C
